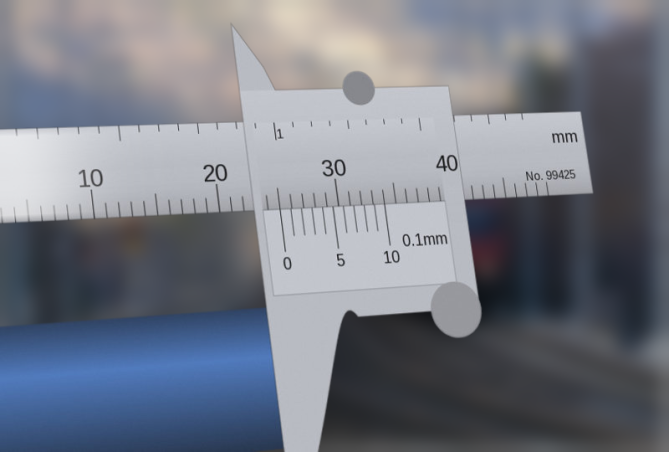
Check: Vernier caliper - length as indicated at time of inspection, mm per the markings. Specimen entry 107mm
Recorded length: 25.0mm
